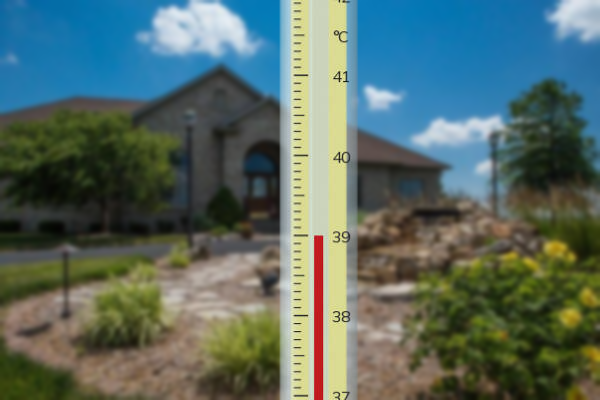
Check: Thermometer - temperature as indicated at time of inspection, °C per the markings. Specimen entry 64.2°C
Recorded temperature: 39°C
